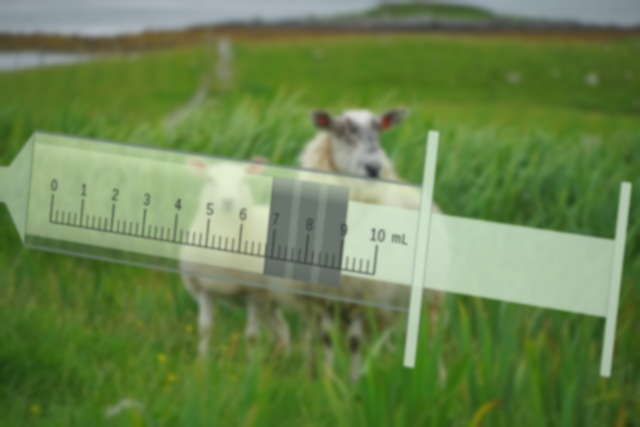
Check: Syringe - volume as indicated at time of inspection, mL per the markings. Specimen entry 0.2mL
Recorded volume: 6.8mL
